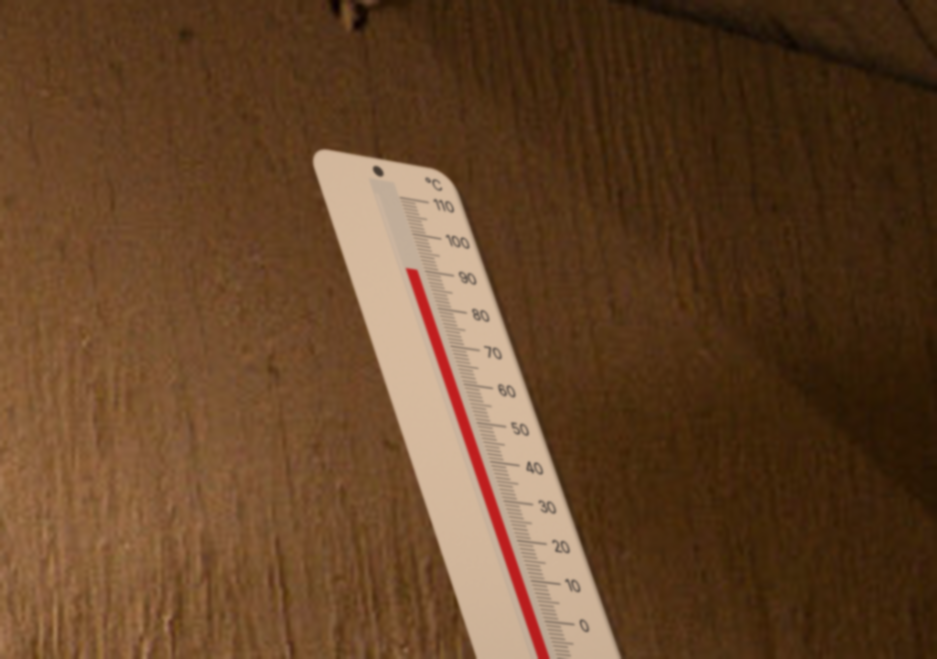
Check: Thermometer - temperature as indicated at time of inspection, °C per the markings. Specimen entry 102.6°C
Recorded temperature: 90°C
